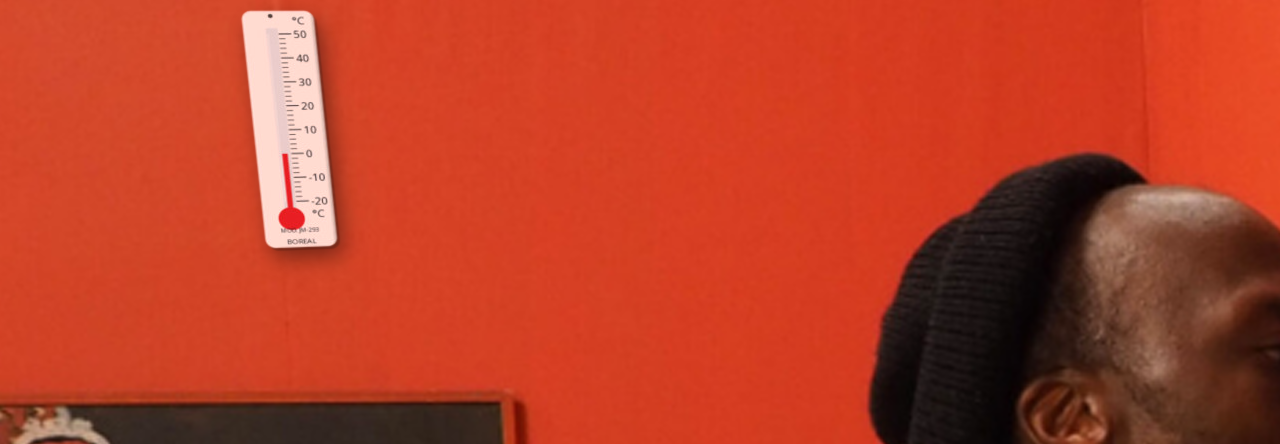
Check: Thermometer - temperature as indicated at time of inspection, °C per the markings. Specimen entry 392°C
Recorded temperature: 0°C
